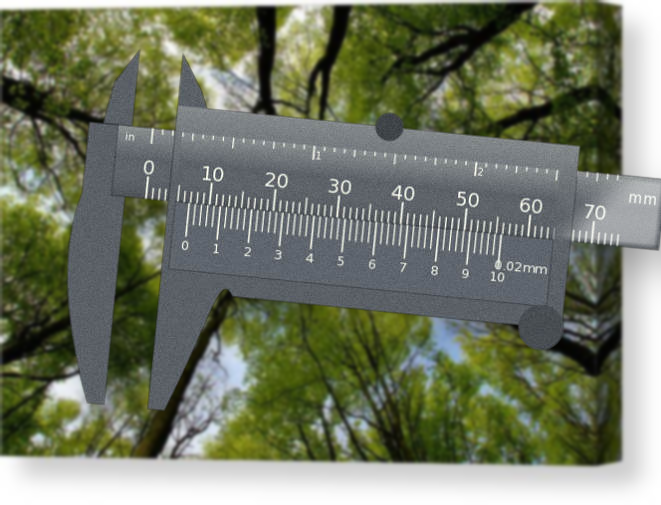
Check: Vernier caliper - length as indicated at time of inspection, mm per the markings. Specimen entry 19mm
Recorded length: 6.8mm
